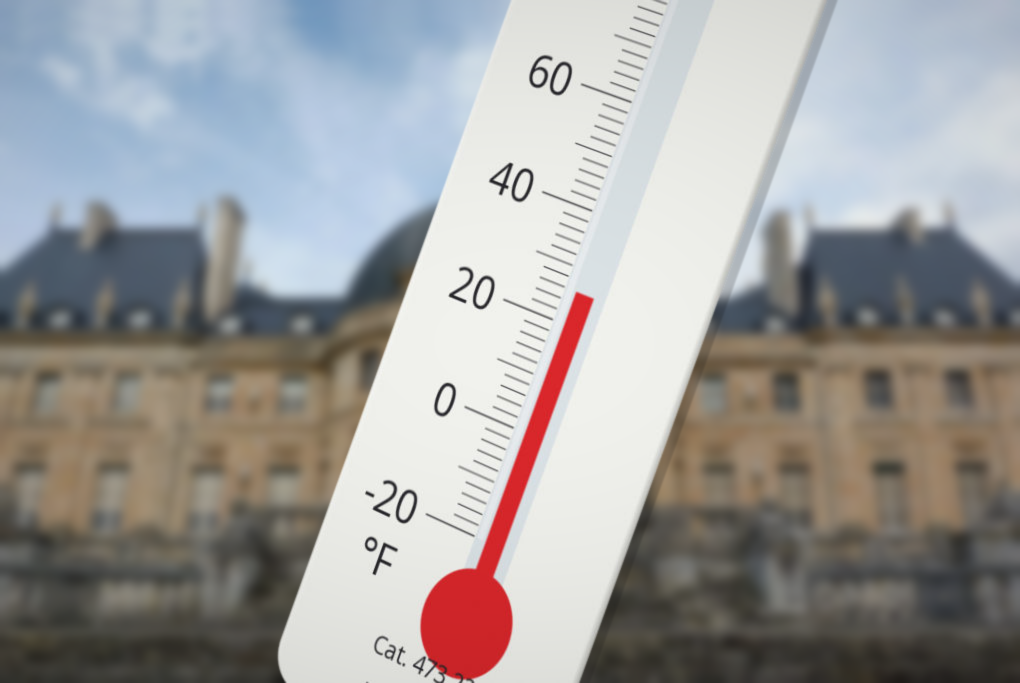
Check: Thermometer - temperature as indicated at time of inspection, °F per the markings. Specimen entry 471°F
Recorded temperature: 26°F
